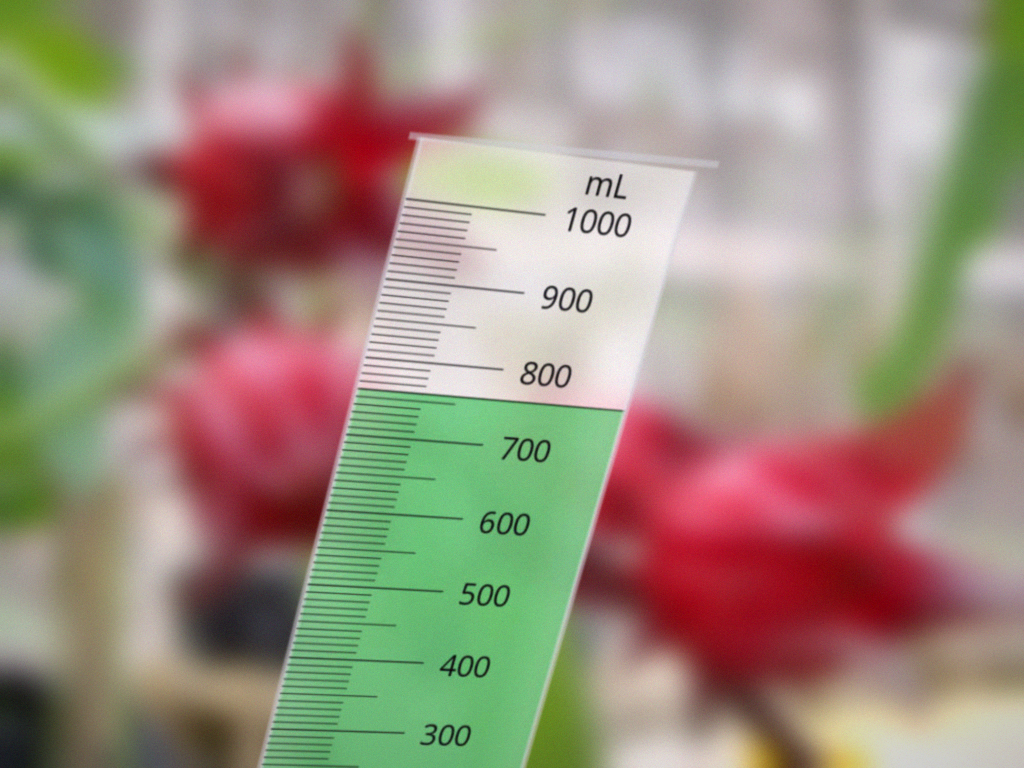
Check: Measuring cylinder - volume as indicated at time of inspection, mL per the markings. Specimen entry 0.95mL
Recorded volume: 760mL
